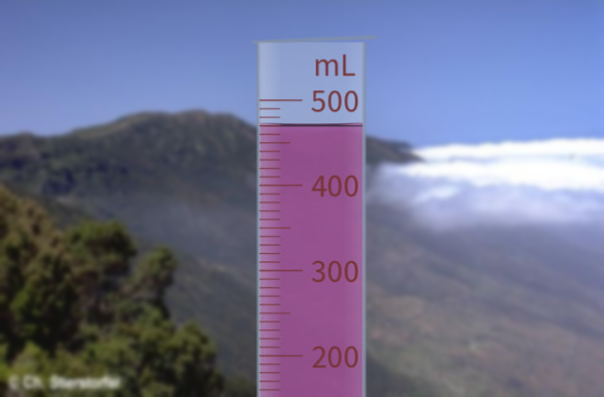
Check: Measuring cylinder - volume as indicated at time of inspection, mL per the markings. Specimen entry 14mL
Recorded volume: 470mL
